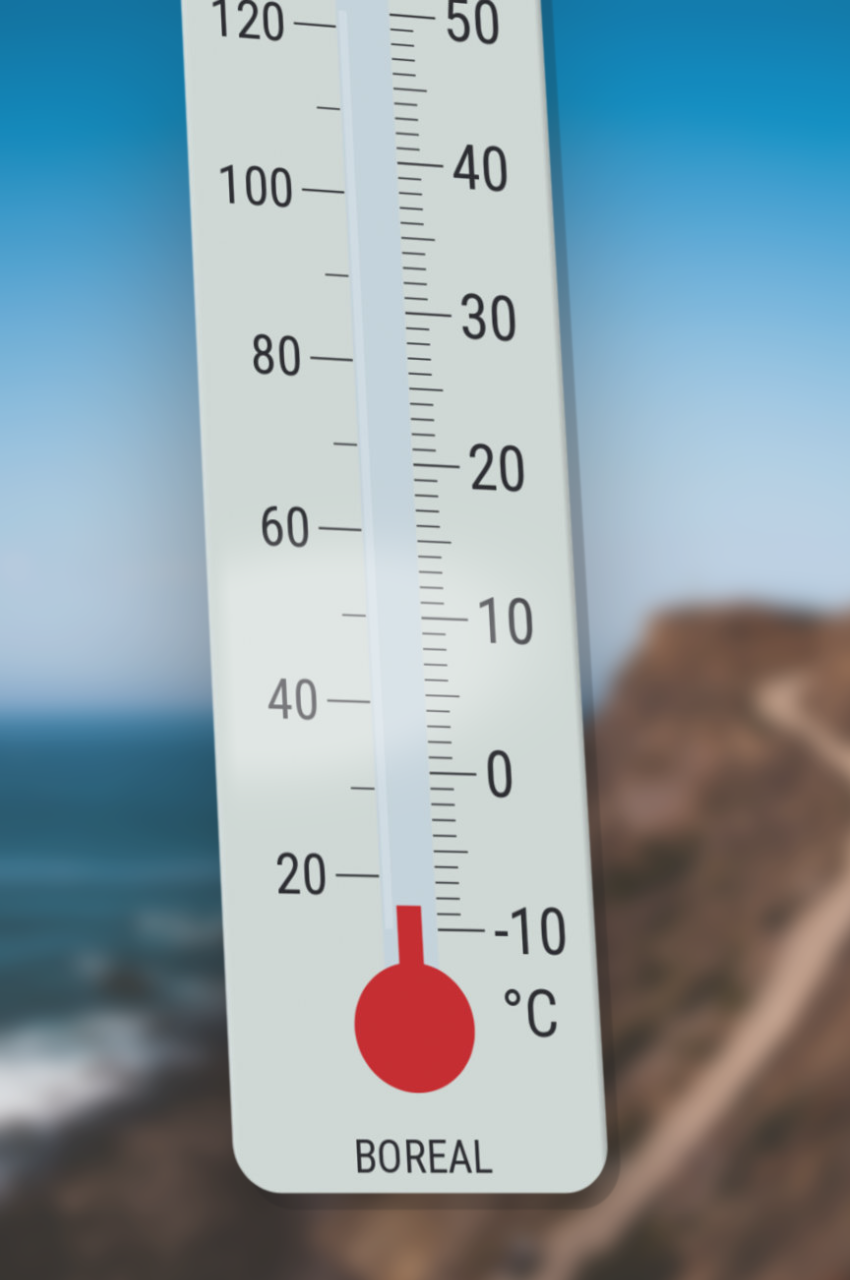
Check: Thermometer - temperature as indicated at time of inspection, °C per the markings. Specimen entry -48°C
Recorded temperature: -8.5°C
